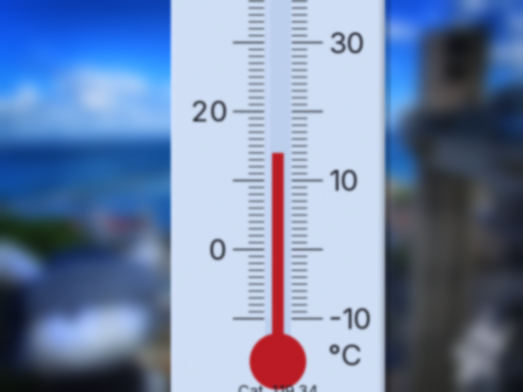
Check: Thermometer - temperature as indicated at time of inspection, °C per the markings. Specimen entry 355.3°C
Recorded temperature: 14°C
